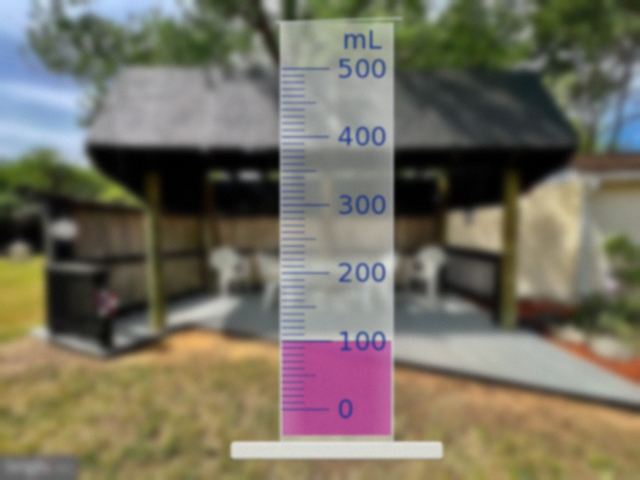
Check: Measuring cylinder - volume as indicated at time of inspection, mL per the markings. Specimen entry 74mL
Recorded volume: 100mL
